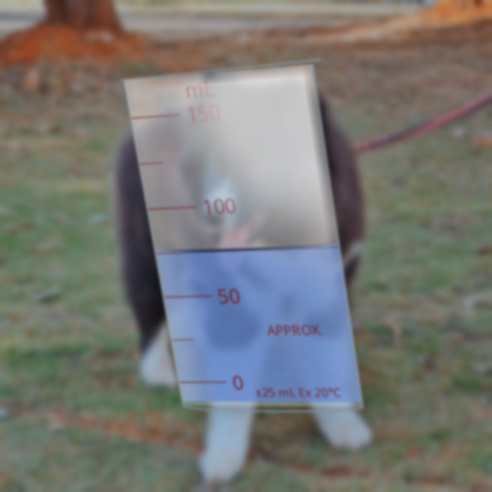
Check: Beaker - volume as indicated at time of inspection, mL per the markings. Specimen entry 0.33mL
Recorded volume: 75mL
